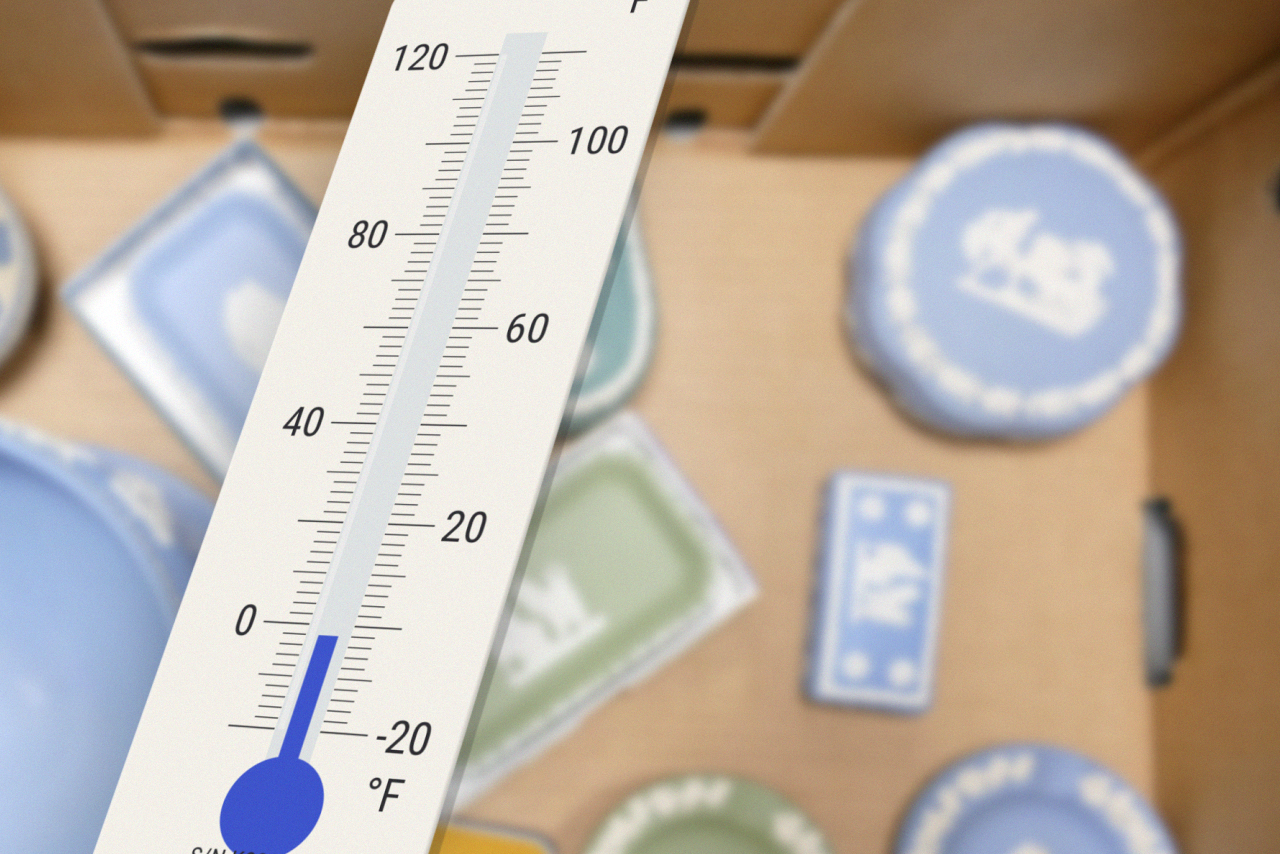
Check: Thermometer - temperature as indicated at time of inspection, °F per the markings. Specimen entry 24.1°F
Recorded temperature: -2°F
